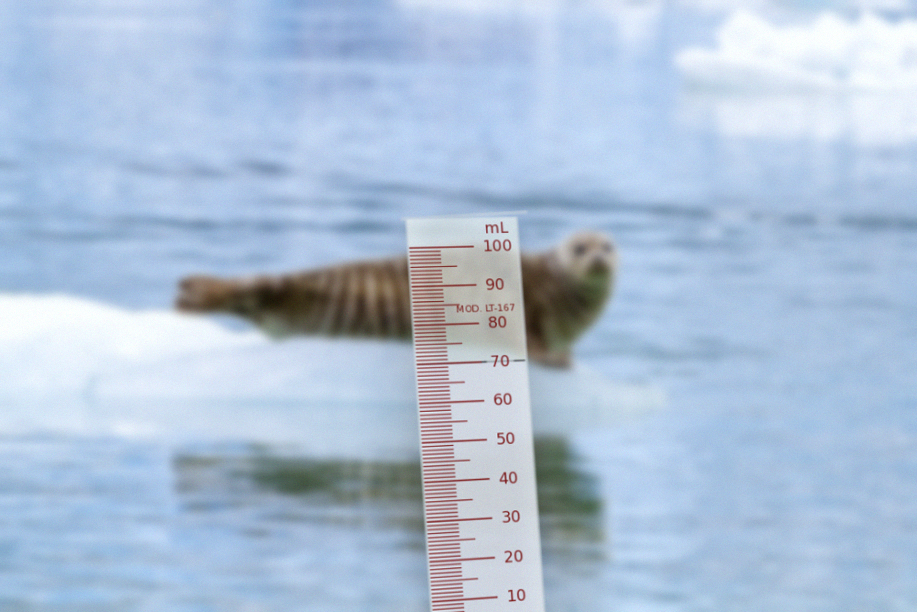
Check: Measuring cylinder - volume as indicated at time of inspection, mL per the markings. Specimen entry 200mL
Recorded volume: 70mL
